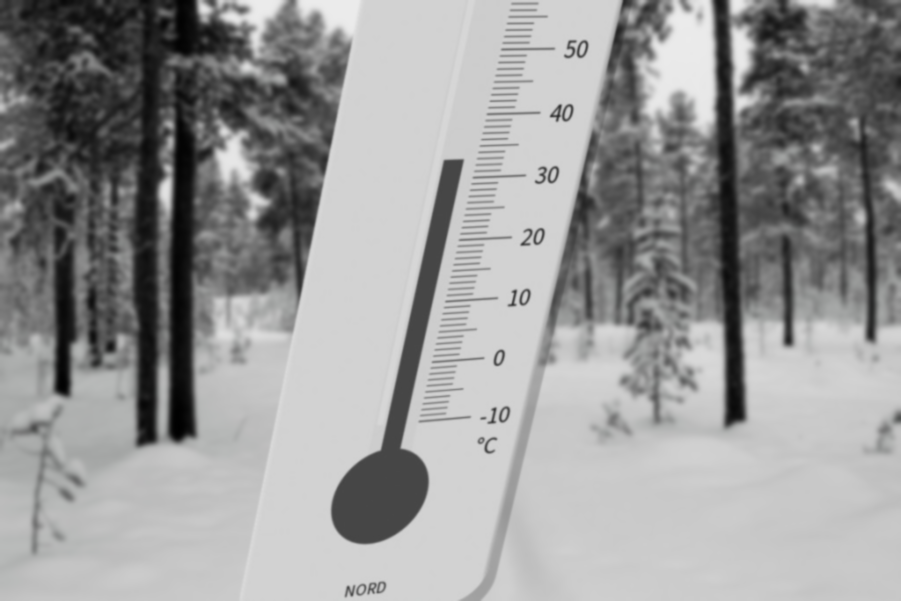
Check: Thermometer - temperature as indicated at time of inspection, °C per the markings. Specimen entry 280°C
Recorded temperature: 33°C
